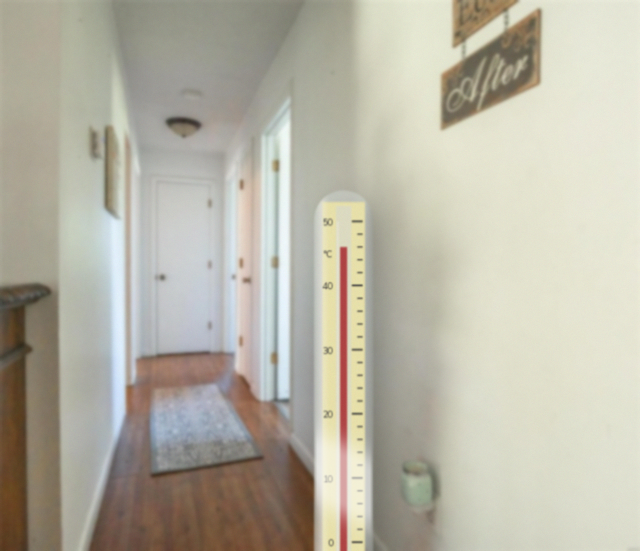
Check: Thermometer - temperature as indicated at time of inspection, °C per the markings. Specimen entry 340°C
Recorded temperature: 46°C
